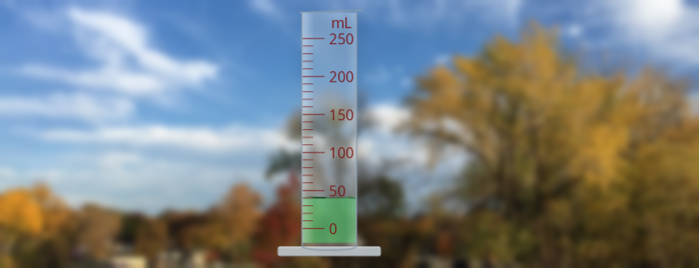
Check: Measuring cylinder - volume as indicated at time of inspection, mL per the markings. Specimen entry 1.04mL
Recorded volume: 40mL
